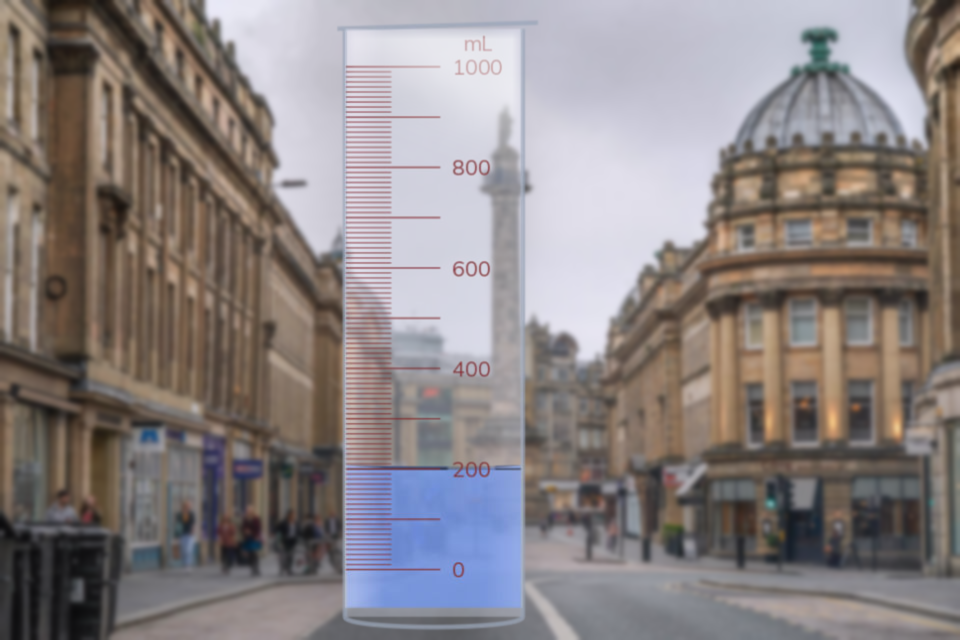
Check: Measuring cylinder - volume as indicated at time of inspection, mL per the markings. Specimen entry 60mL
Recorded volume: 200mL
